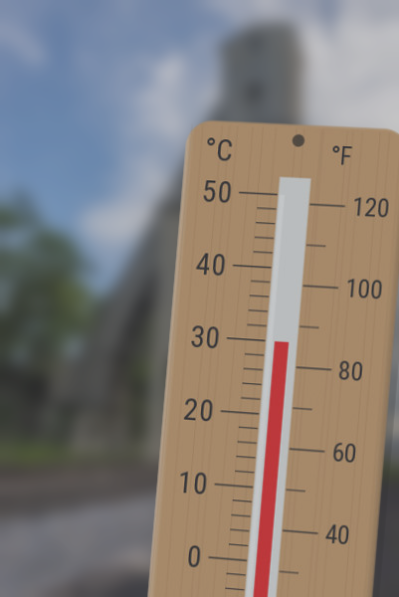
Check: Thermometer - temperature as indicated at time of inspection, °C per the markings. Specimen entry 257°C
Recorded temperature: 30°C
